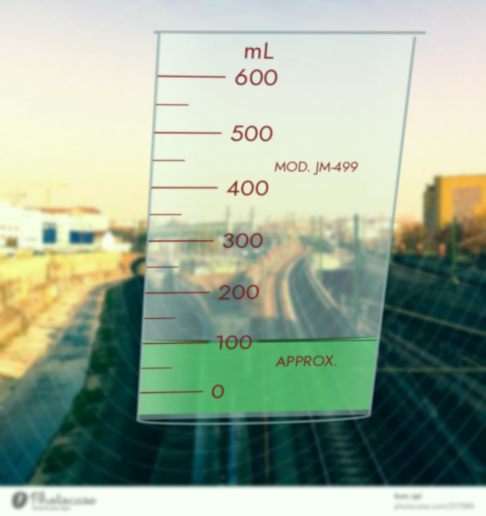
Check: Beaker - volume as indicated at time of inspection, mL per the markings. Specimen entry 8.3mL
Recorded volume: 100mL
